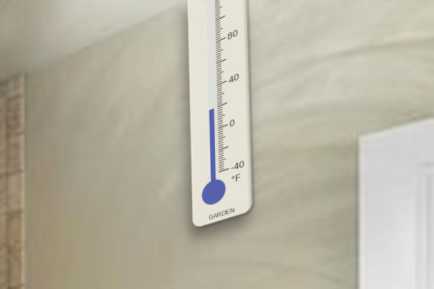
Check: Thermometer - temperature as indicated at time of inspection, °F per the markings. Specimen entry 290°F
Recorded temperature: 20°F
